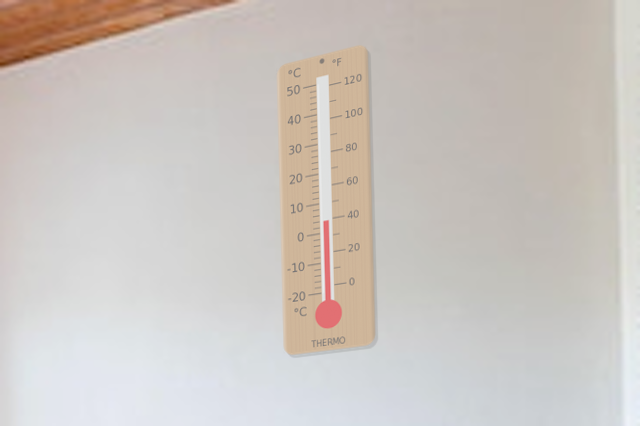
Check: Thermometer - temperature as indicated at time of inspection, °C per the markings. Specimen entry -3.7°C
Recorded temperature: 4°C
